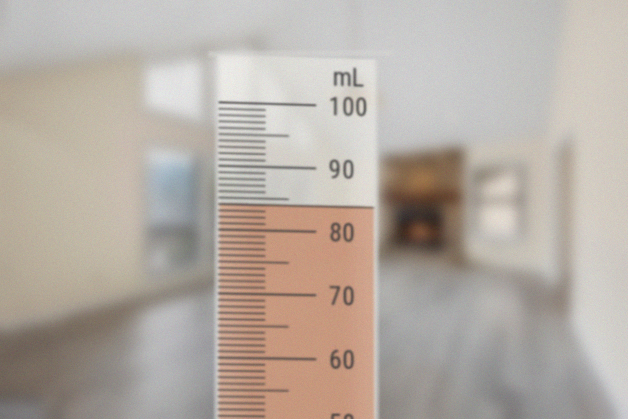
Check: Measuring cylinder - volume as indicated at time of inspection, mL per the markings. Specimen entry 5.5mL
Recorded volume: 84mL
